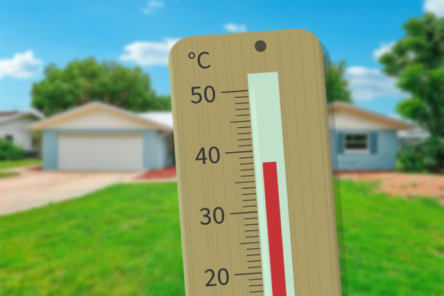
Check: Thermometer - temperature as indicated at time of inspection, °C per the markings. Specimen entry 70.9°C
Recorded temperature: 38°C
